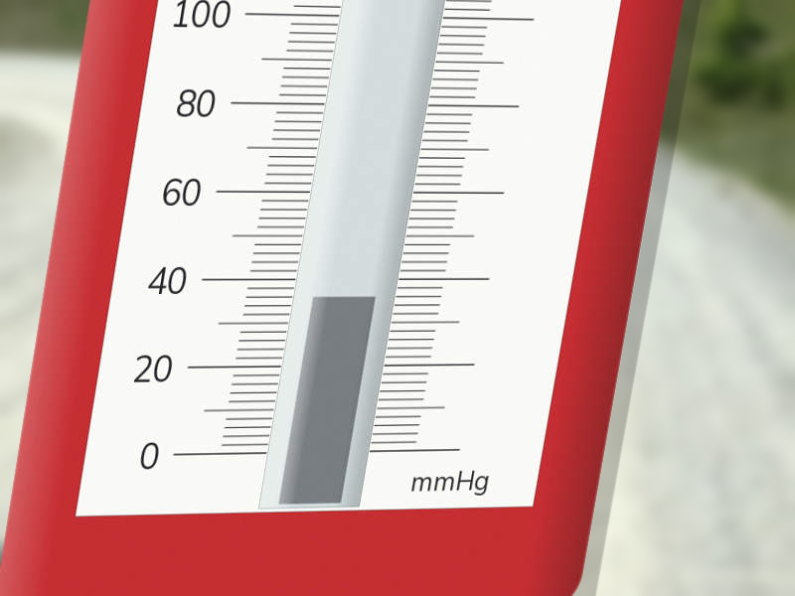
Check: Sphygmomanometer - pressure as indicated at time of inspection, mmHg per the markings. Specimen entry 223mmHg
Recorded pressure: 36mmHg
